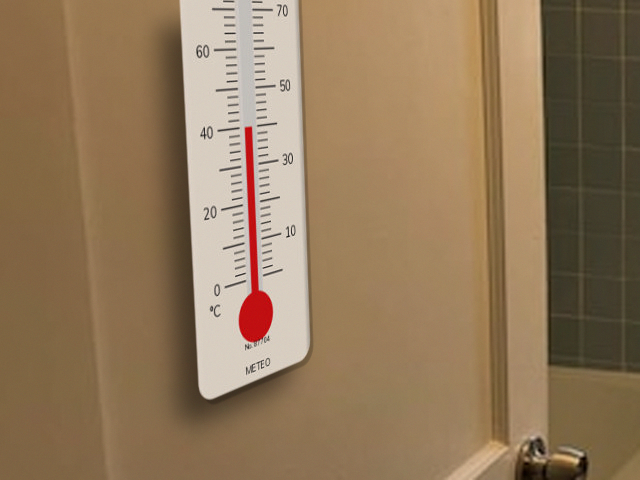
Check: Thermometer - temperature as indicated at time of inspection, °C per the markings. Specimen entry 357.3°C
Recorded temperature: 40°C
